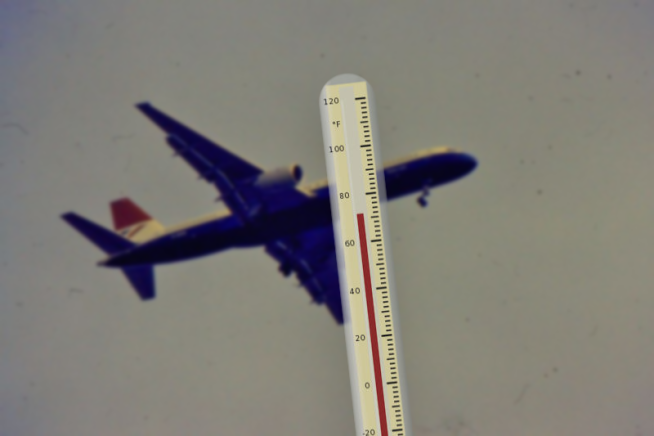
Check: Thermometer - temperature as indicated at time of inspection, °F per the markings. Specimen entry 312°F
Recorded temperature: 72°F
